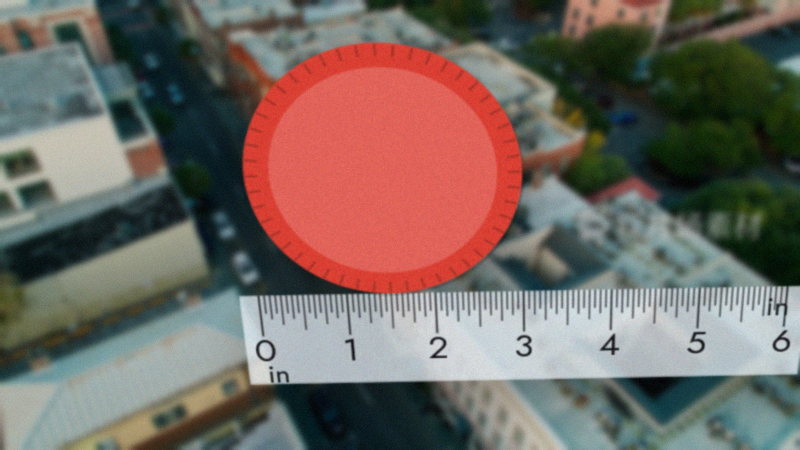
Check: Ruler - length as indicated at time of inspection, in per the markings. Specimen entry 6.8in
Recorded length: 3in
